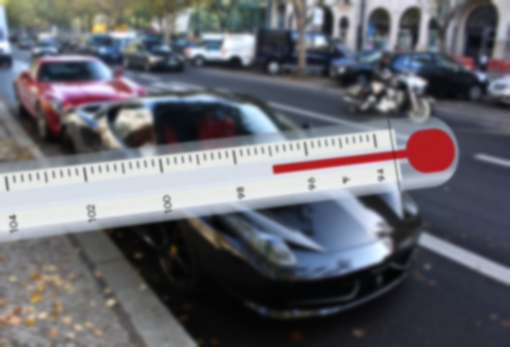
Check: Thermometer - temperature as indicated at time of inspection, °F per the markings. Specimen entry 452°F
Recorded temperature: 97°F
